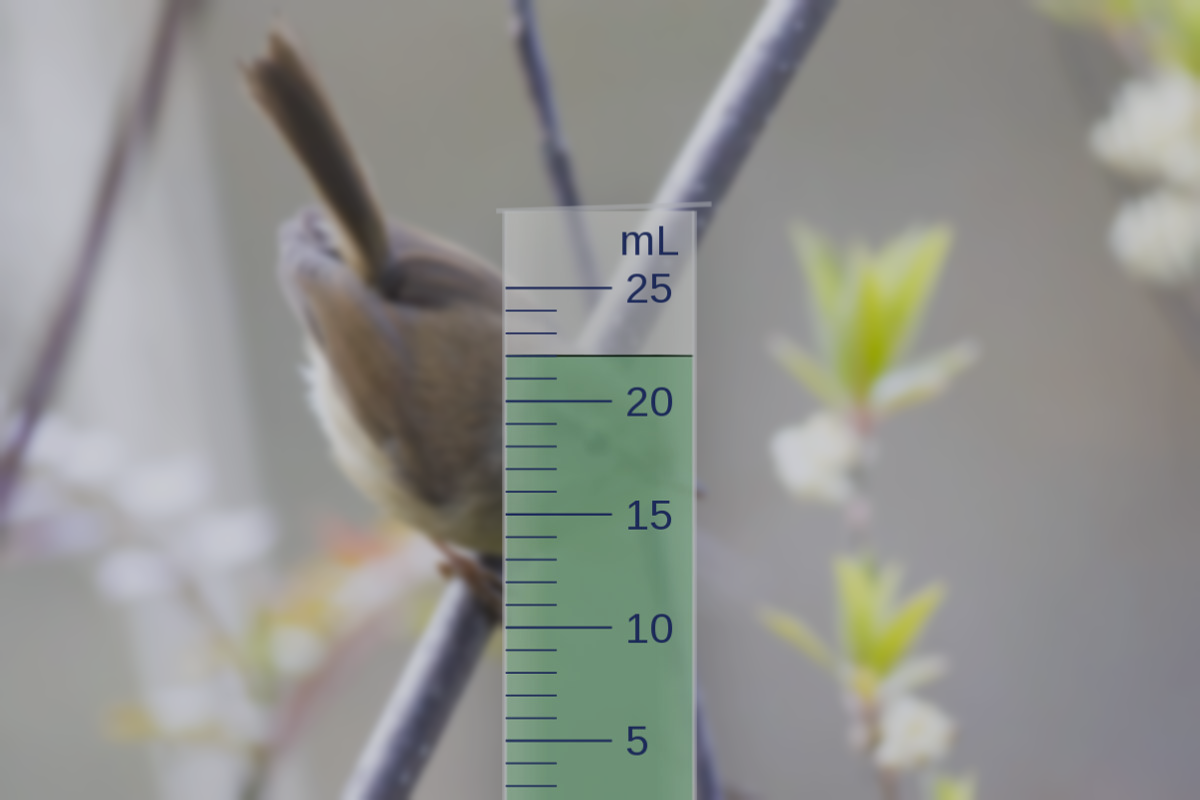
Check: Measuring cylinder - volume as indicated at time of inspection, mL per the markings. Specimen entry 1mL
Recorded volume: 22mL
